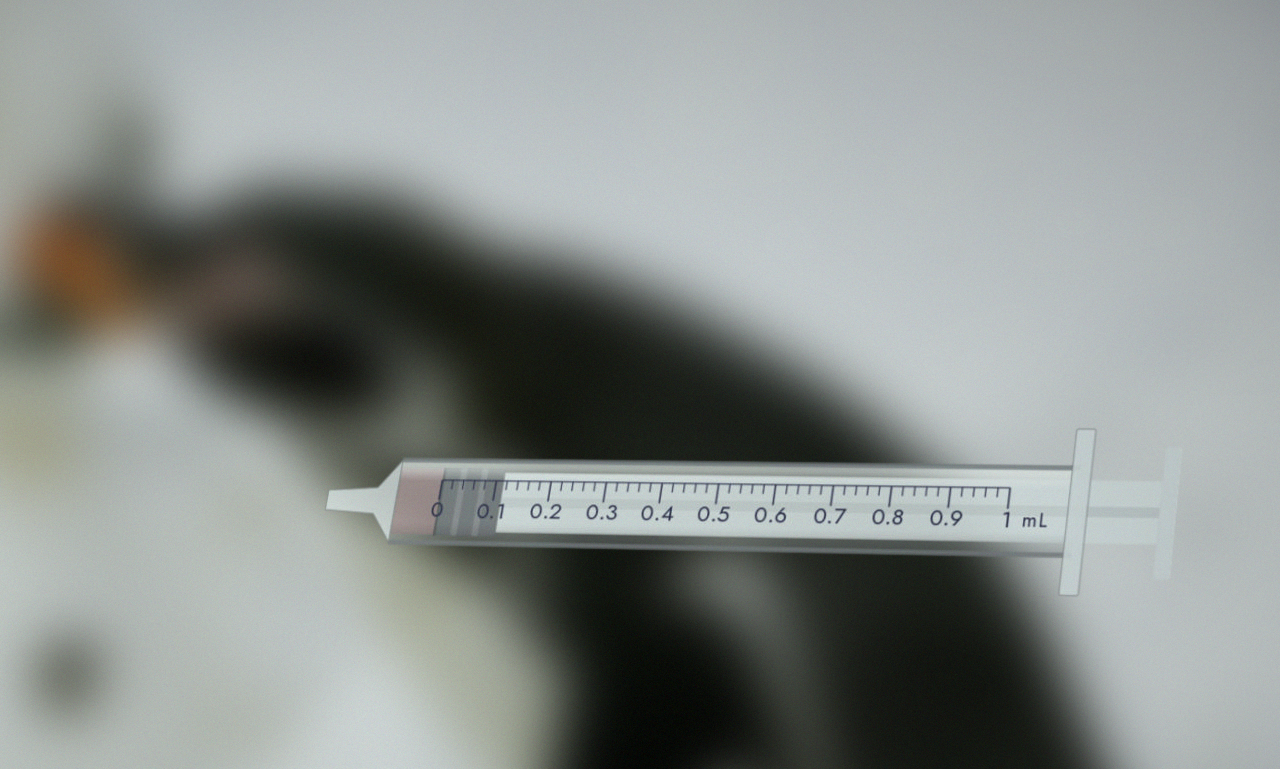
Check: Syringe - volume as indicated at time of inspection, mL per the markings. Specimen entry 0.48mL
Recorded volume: 0mL
